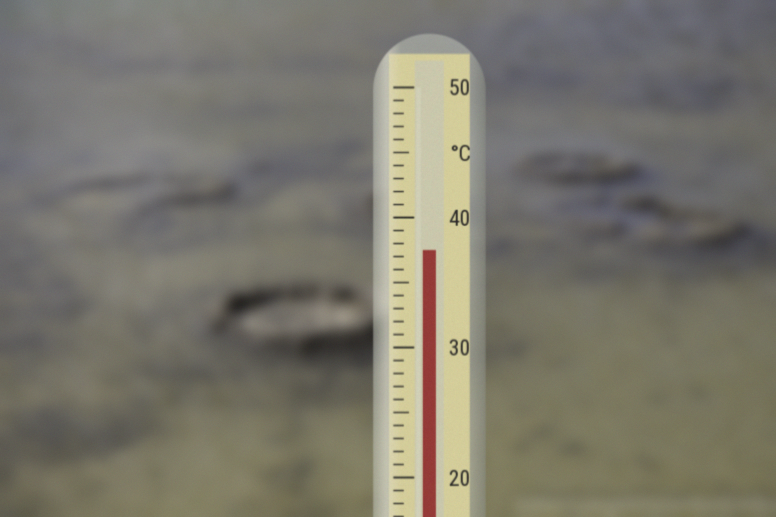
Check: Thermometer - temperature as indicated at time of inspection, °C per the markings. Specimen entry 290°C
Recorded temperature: 37.5°C
